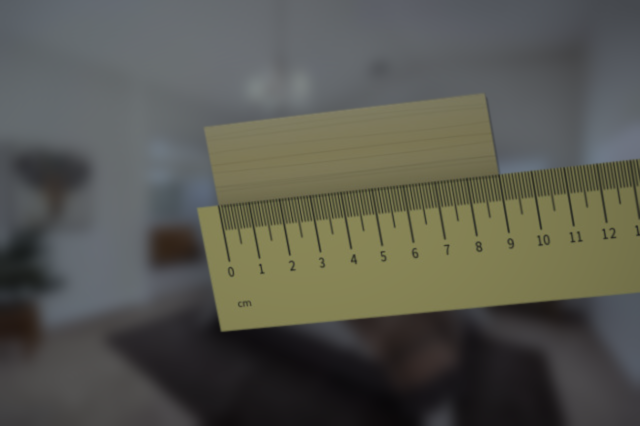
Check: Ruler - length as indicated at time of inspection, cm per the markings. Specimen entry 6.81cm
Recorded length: 9cm
